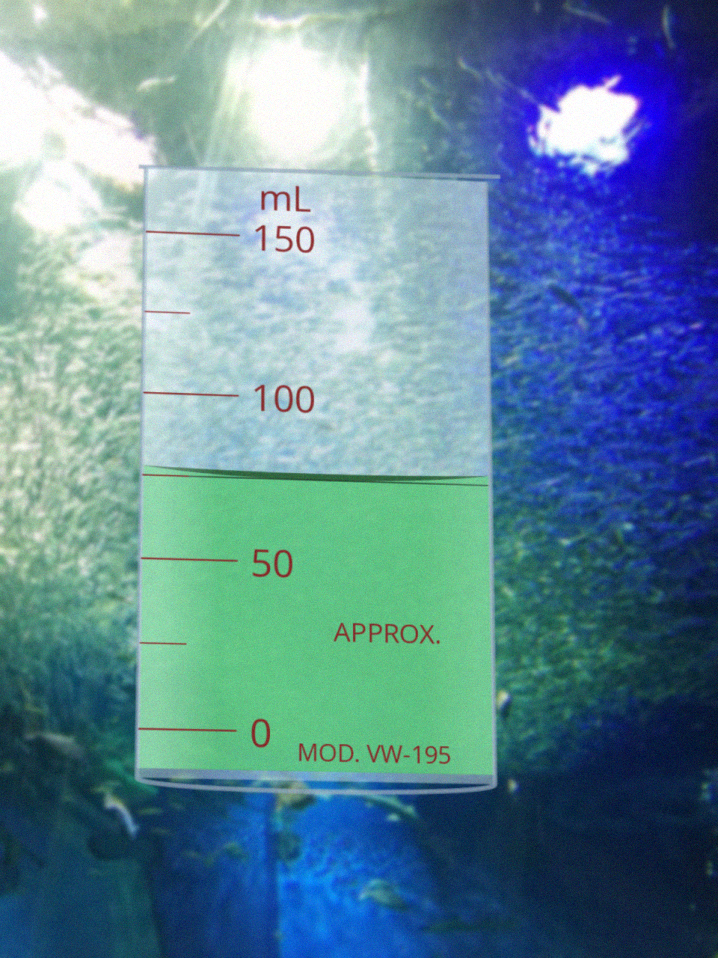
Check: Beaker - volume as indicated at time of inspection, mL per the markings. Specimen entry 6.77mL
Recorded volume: 75mL
